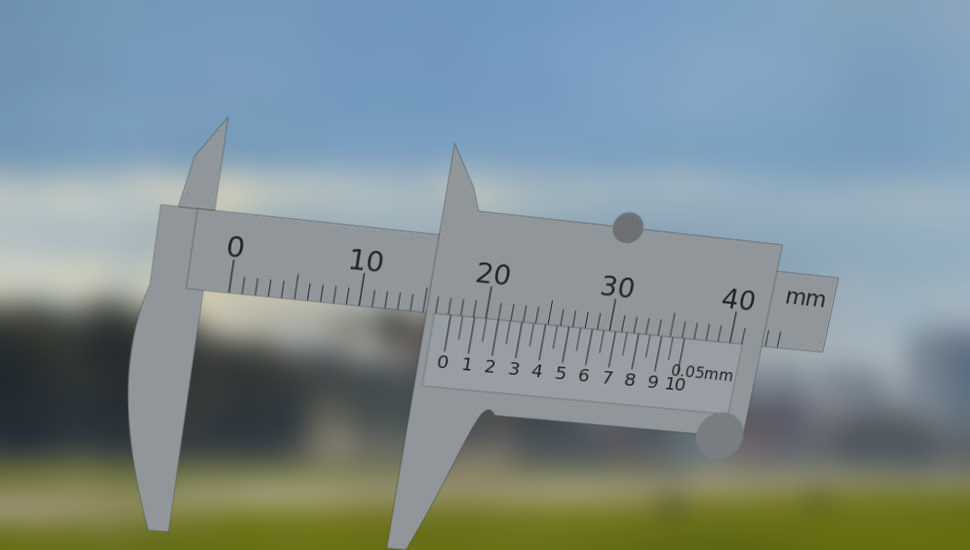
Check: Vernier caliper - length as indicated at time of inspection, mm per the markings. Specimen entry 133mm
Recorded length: 17.2mm
